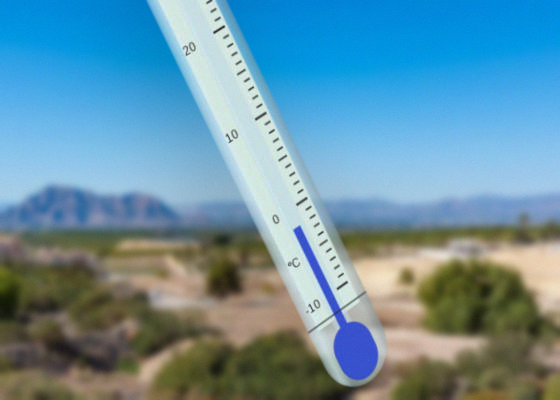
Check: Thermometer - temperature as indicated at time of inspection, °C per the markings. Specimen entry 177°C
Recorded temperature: -2°C
